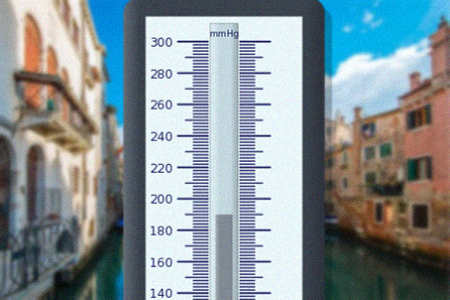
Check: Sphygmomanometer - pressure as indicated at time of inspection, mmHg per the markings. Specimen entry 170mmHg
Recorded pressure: 190mmHg
